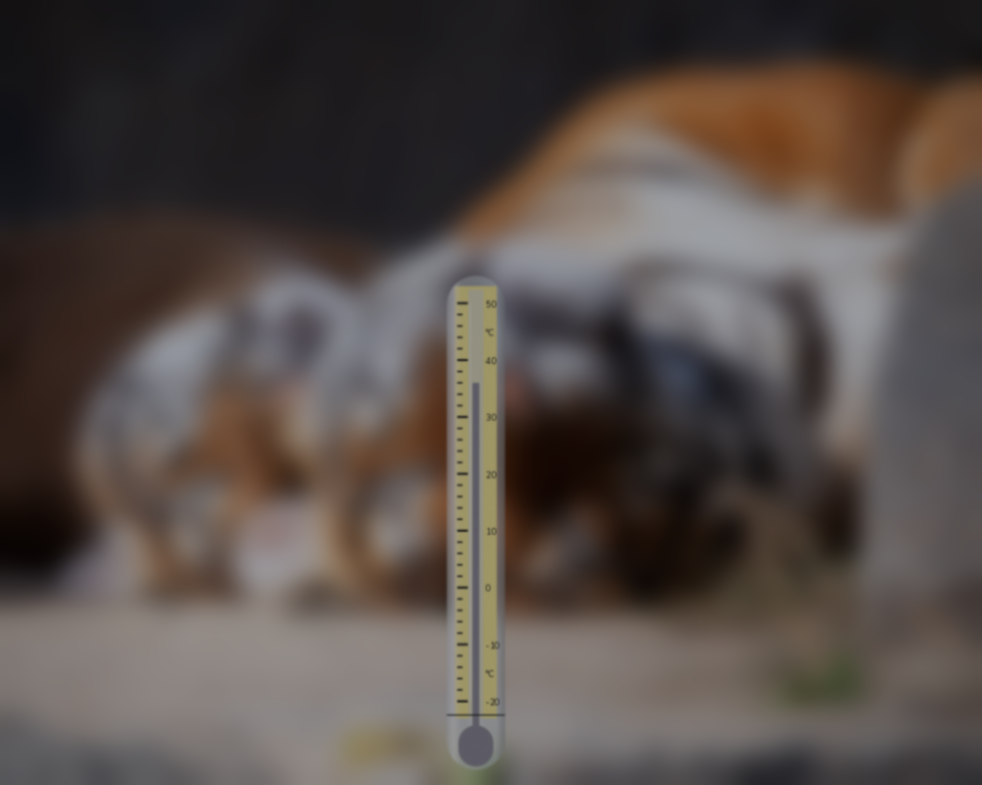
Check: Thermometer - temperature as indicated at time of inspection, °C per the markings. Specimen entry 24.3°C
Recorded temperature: 36°C
